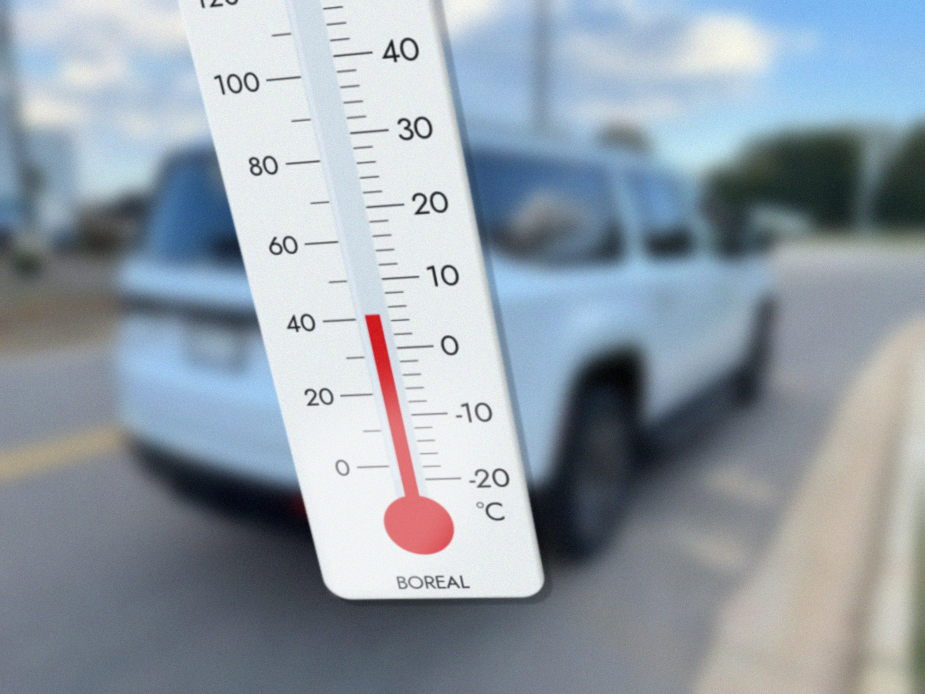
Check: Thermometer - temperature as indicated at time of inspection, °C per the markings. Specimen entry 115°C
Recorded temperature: 5°C
